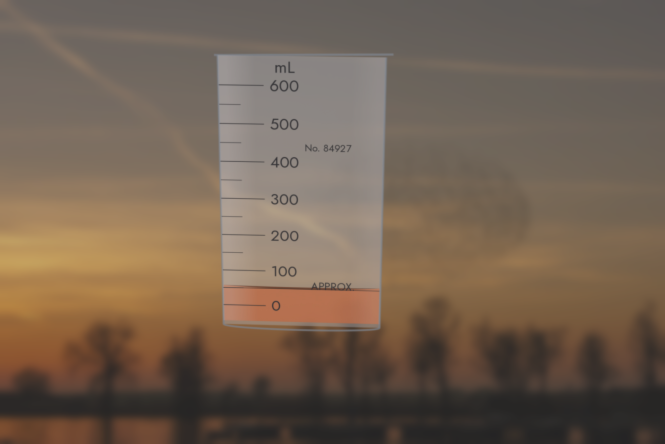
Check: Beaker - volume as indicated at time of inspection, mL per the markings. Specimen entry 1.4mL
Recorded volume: 50mL
